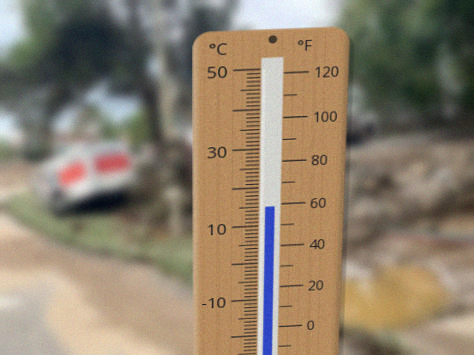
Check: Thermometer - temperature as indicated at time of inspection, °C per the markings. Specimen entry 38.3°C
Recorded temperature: 15°C
